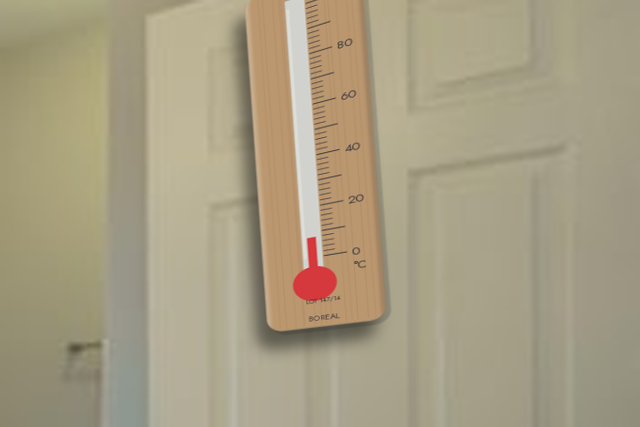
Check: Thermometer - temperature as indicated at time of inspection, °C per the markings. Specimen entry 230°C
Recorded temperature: 8°C
